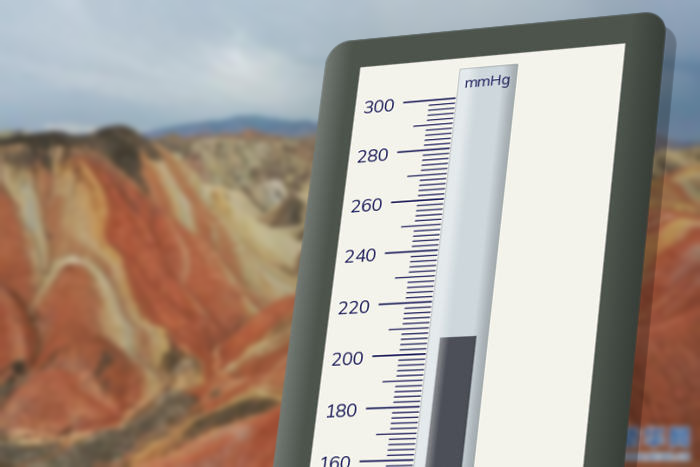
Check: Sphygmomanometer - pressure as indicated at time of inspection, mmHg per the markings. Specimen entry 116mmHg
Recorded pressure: 206mmHg
